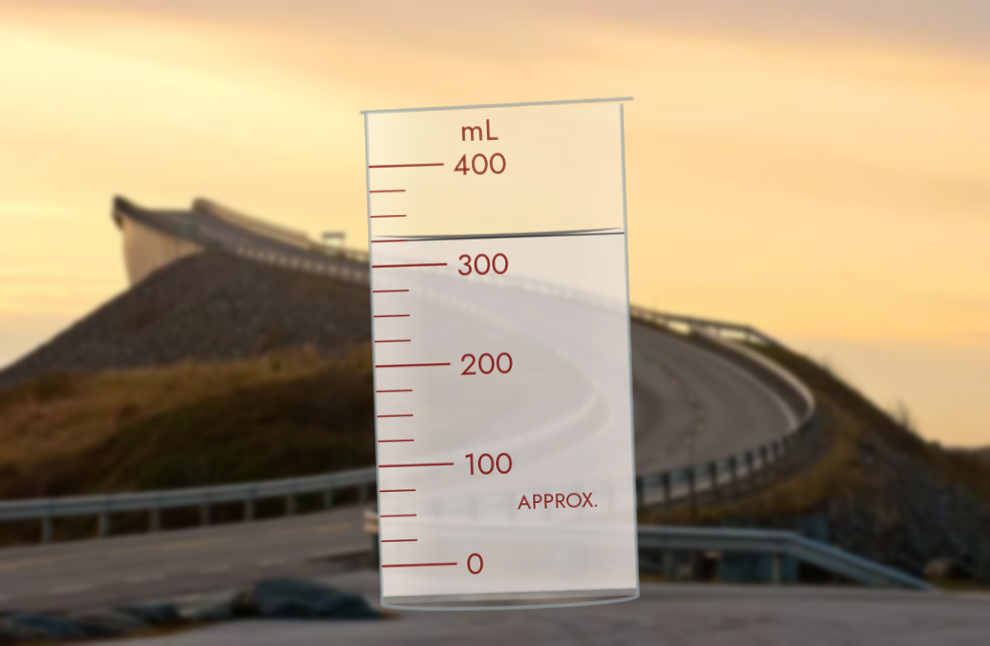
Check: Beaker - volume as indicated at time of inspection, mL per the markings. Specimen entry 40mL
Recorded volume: 325mL
